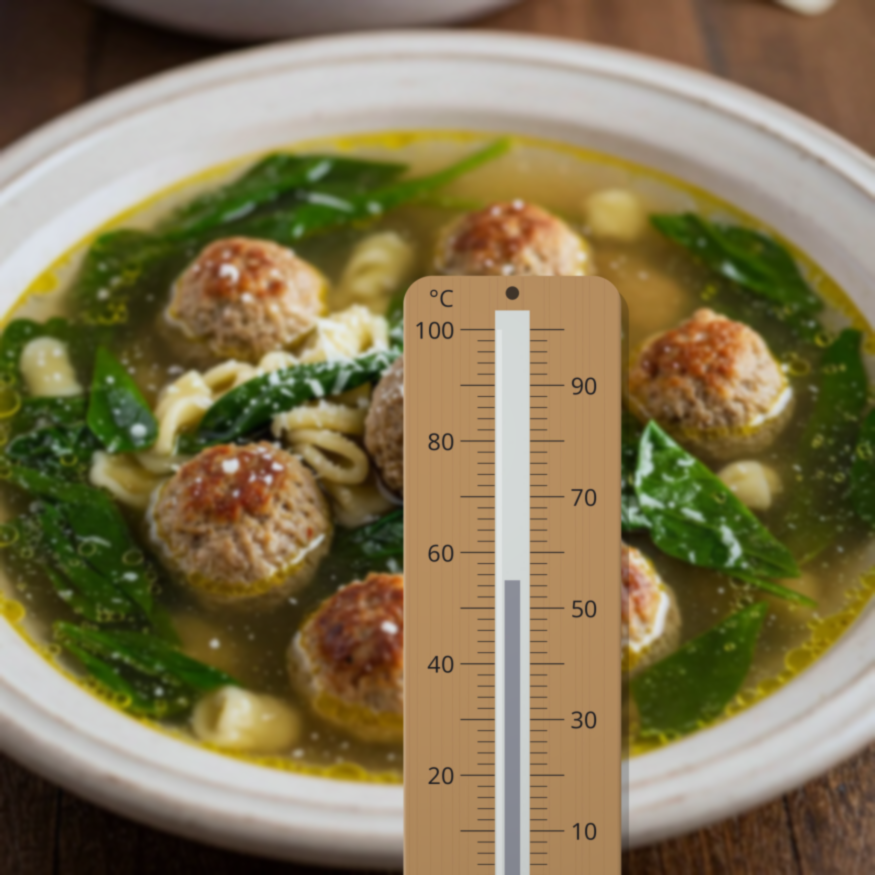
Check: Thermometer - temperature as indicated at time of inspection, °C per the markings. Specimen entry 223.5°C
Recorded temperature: 55°C
